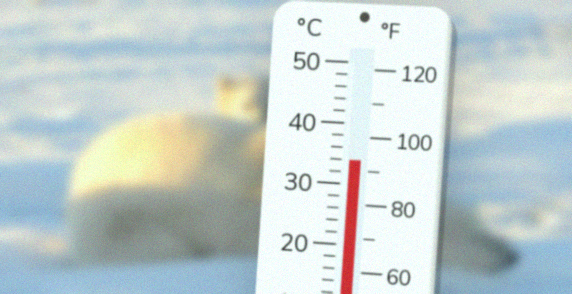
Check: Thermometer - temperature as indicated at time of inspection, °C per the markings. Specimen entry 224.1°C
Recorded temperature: 34°C
